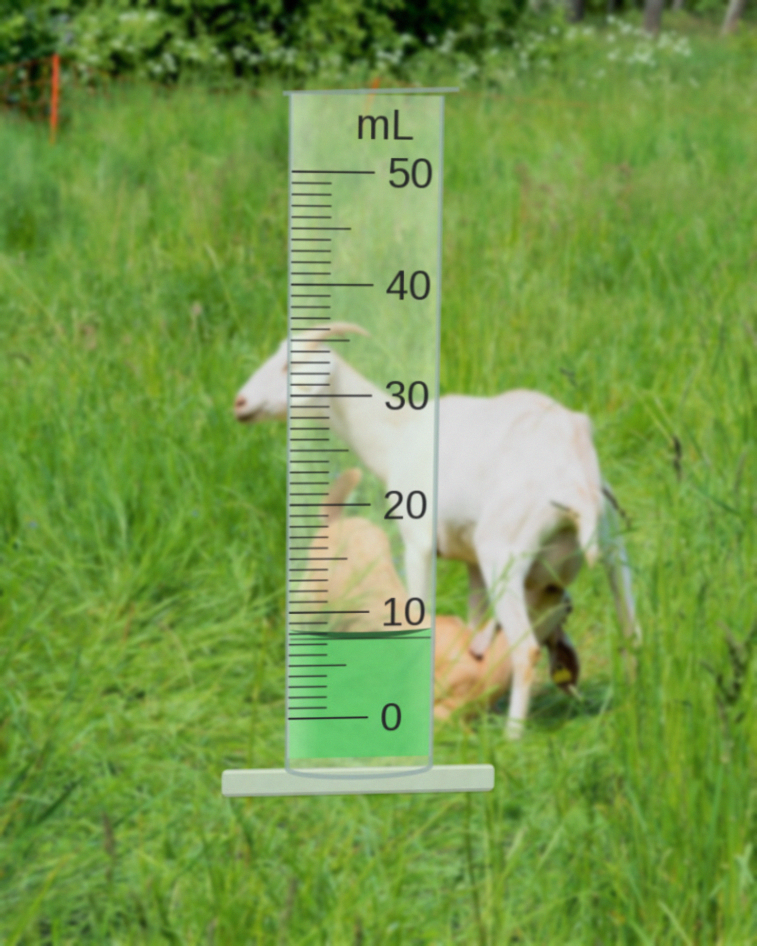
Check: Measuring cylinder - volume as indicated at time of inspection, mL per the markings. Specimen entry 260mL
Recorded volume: 7.5mL
